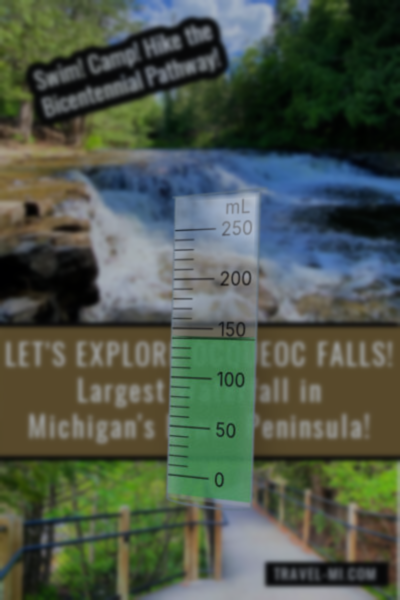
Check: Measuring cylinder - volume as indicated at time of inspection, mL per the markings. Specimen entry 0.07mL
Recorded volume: 140mL
